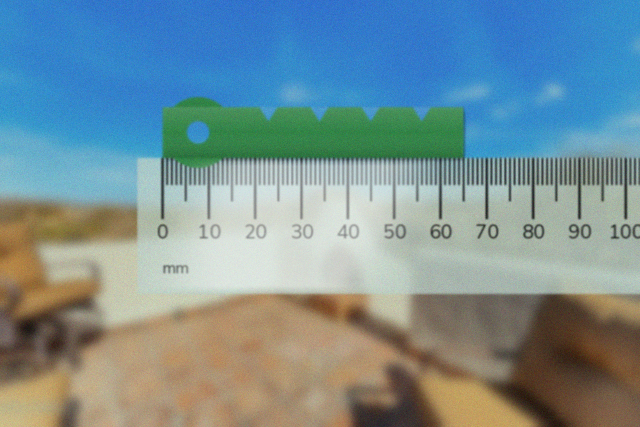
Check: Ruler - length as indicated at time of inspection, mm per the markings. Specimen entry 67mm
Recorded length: 65mm
